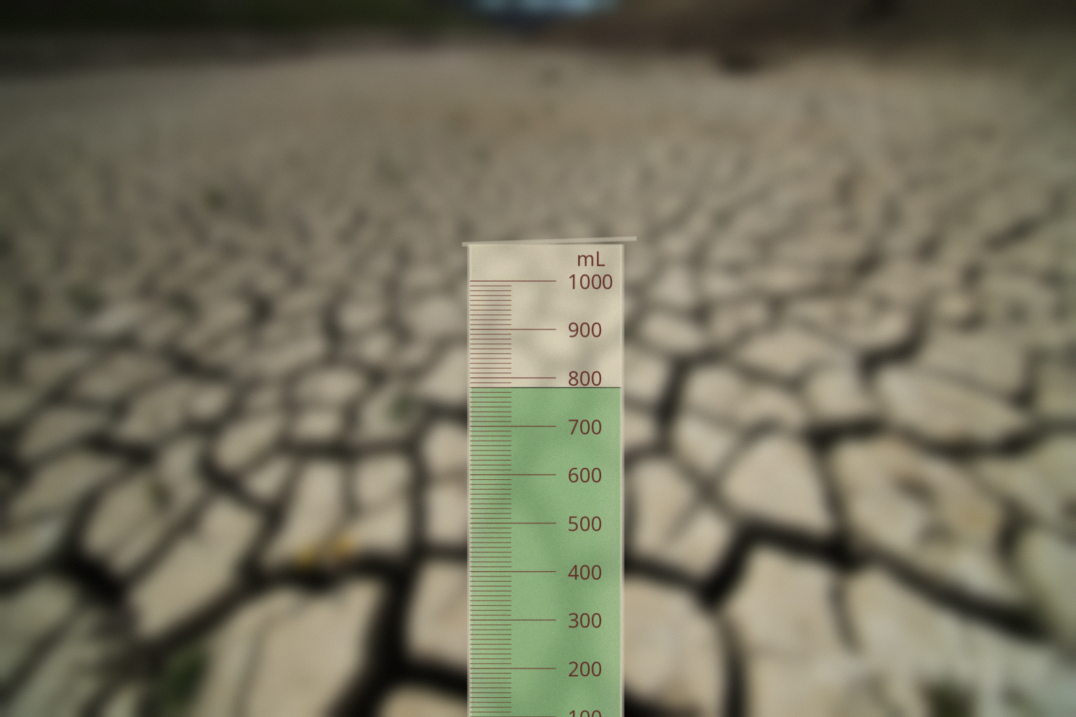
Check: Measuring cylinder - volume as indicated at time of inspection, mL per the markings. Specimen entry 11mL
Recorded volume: 780mL
